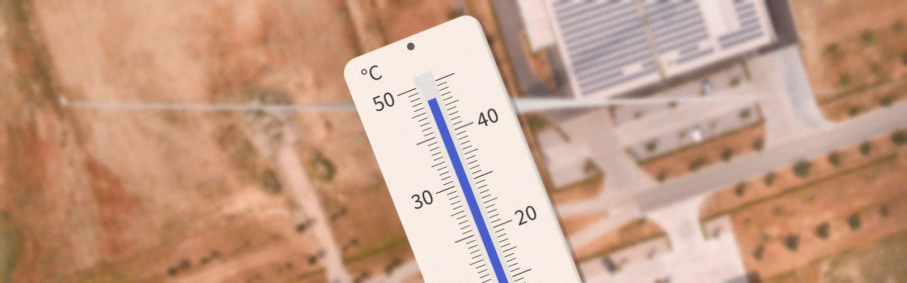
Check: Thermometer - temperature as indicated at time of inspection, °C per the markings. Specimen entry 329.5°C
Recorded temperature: 47°C
